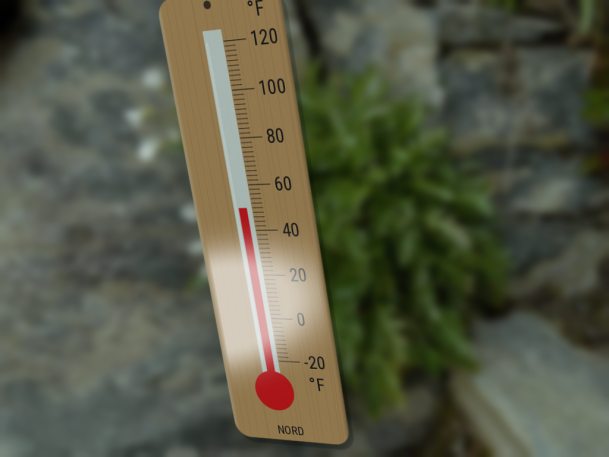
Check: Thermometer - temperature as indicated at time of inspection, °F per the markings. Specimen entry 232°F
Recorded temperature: 50°F
